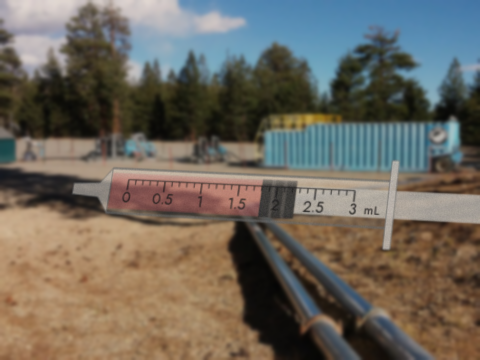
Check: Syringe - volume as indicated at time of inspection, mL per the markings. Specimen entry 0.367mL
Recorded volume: 1.8mL
